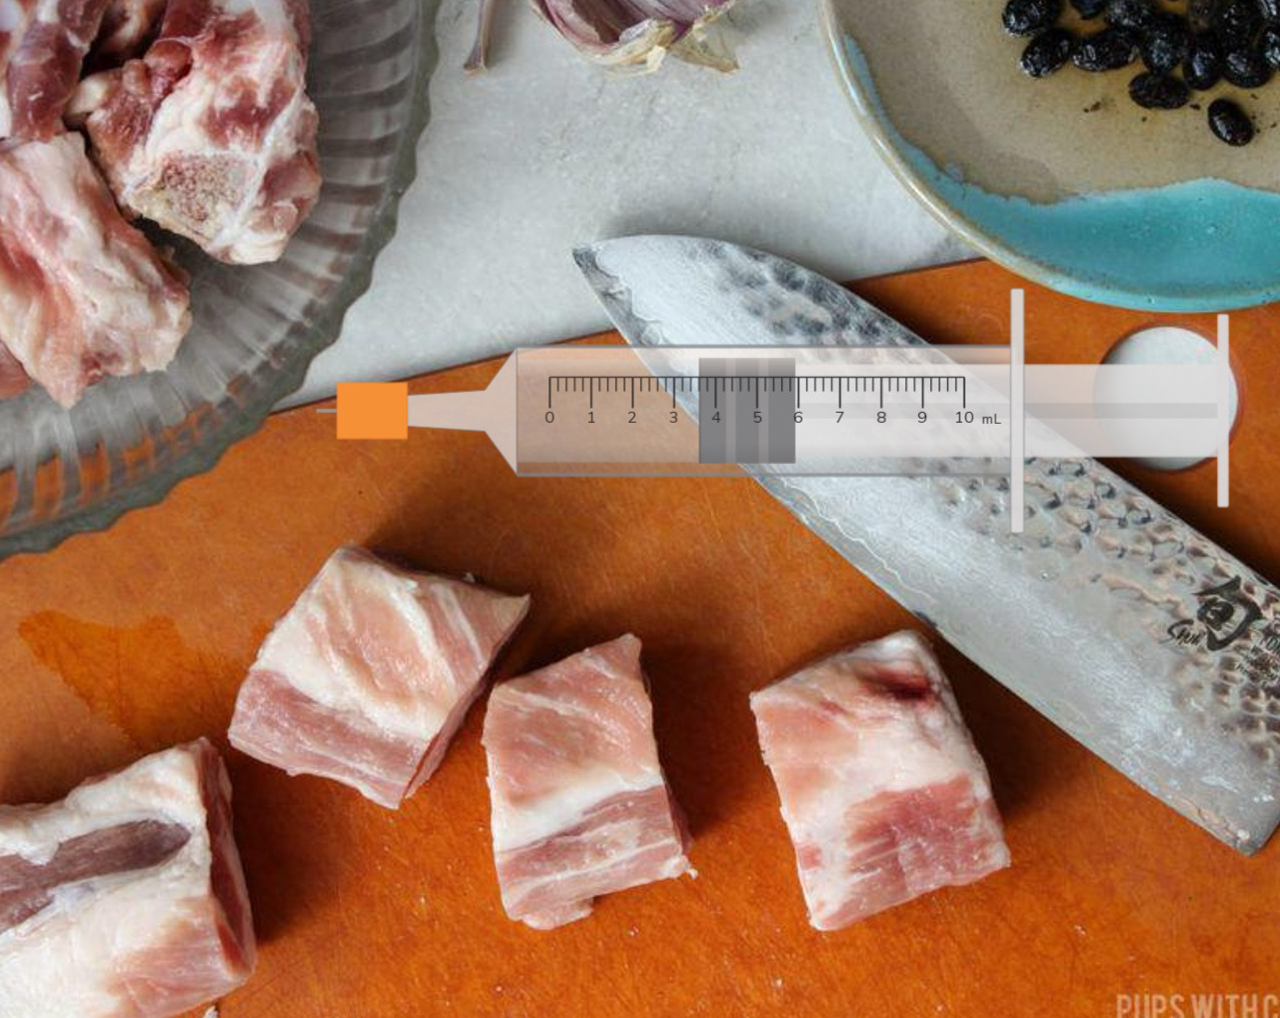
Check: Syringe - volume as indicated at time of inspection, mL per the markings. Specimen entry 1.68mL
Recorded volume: 3.6mL
